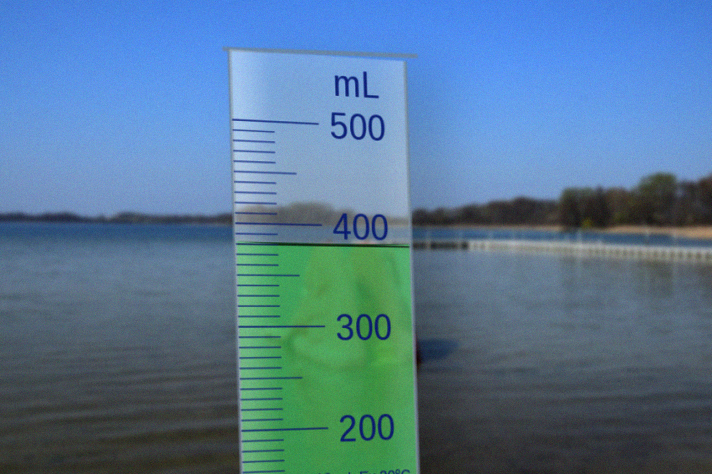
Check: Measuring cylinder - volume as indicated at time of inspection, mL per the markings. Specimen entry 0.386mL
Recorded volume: 380mL
